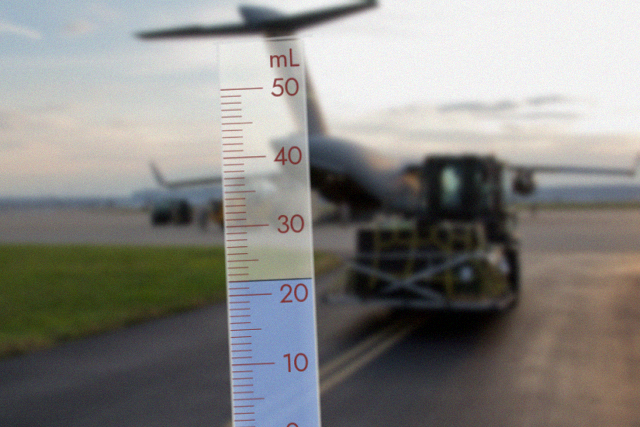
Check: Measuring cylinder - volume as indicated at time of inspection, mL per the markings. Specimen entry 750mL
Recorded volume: 22mL
